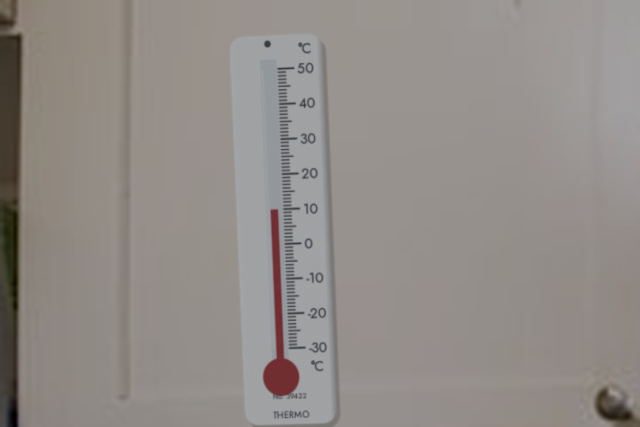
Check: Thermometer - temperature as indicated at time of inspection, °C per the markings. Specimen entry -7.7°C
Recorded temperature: 10°C
